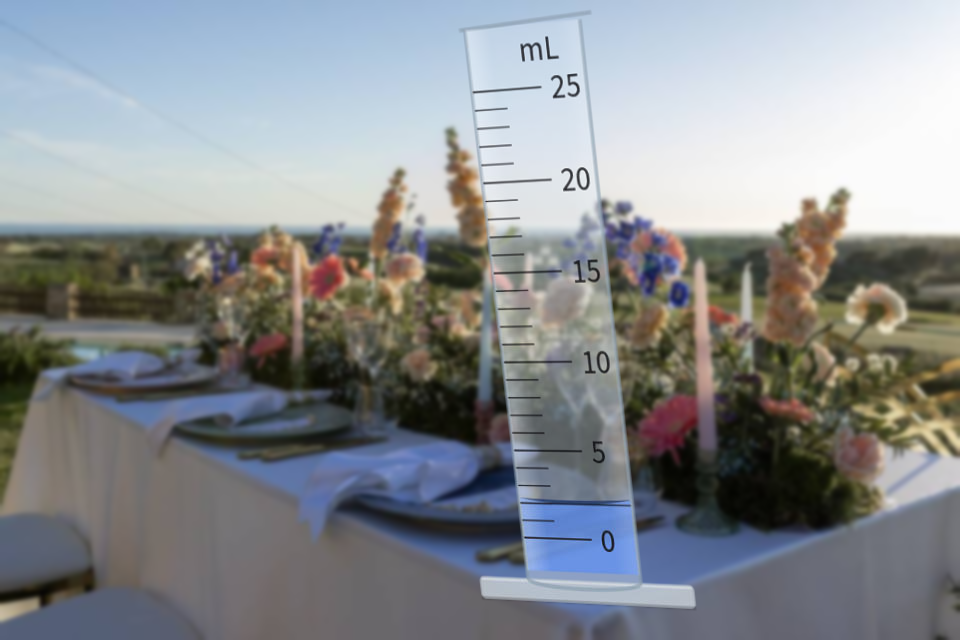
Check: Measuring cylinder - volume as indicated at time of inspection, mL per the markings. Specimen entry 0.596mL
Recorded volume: 2mL
